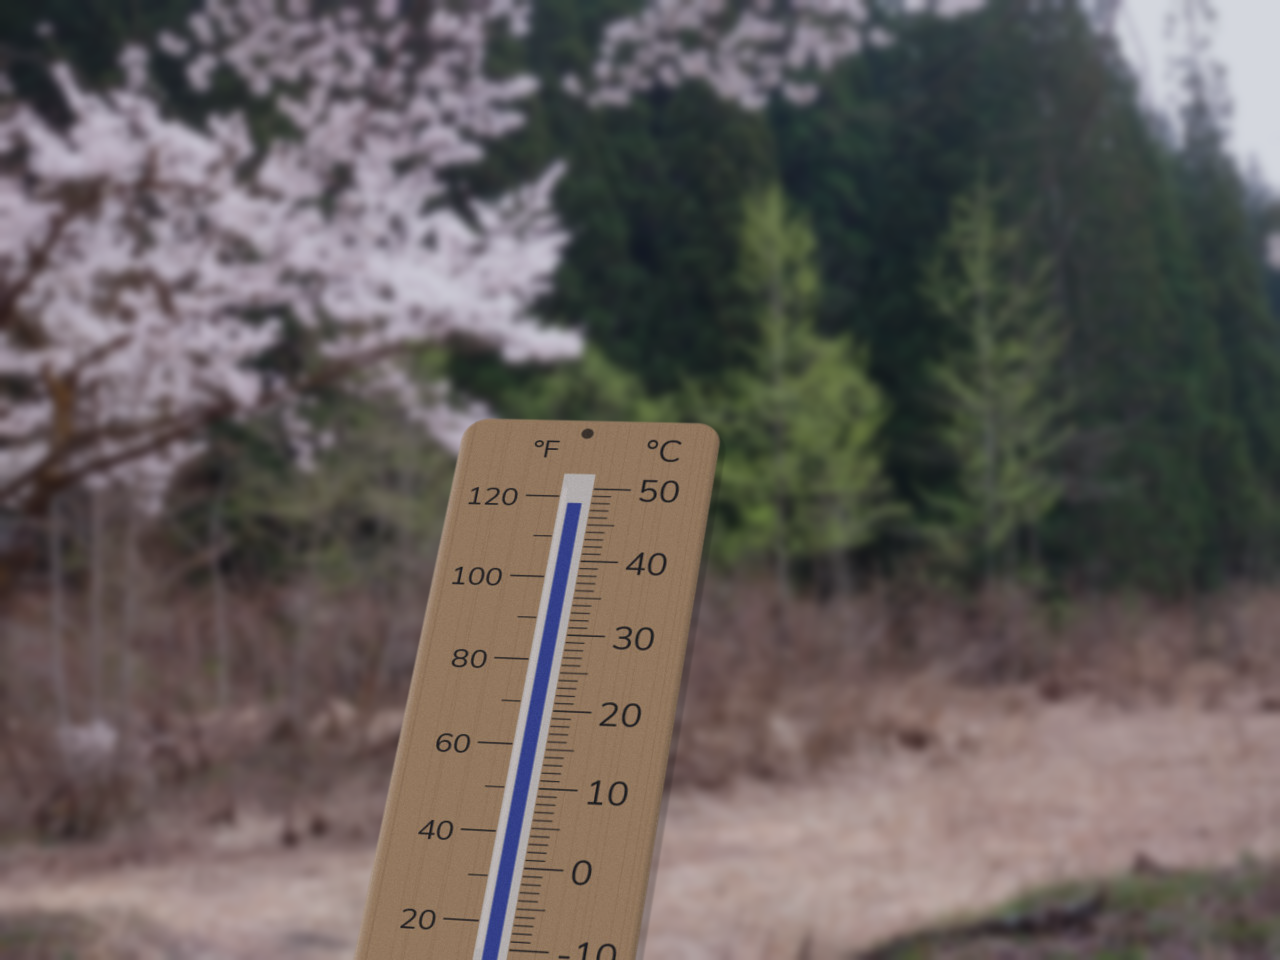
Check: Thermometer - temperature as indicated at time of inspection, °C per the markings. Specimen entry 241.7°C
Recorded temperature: 48°C
